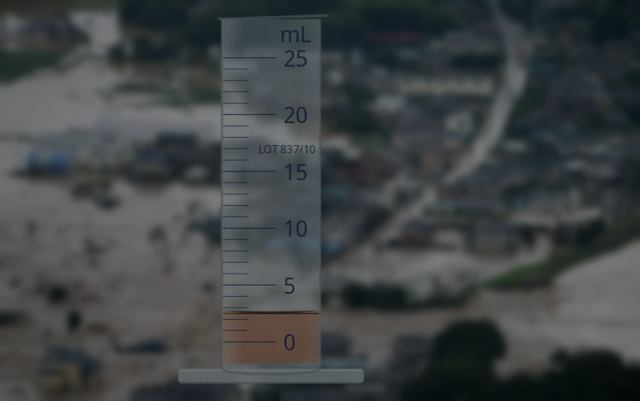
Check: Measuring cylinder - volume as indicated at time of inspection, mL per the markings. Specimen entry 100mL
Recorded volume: 2.5mL
